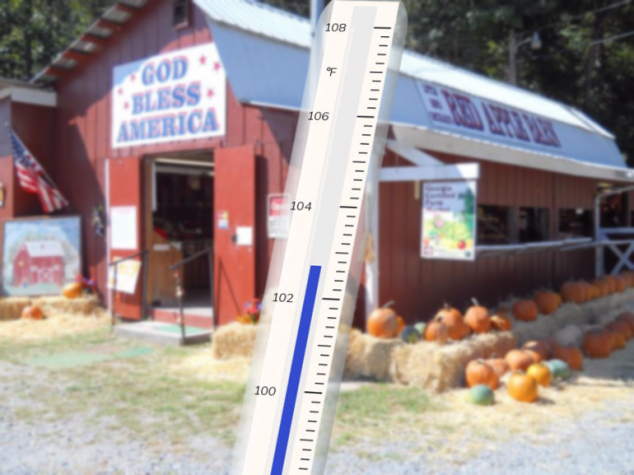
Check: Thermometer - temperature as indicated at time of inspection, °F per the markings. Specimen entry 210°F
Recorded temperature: 102.7°F
